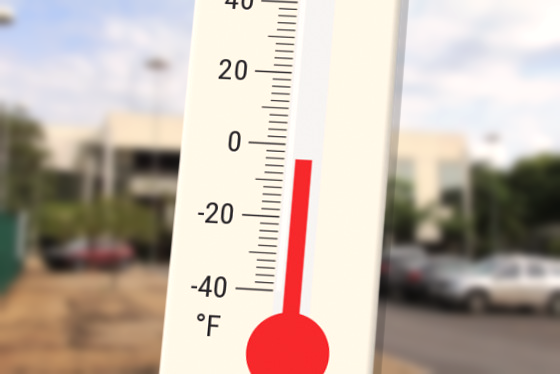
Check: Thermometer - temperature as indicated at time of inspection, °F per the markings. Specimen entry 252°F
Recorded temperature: -4°F
